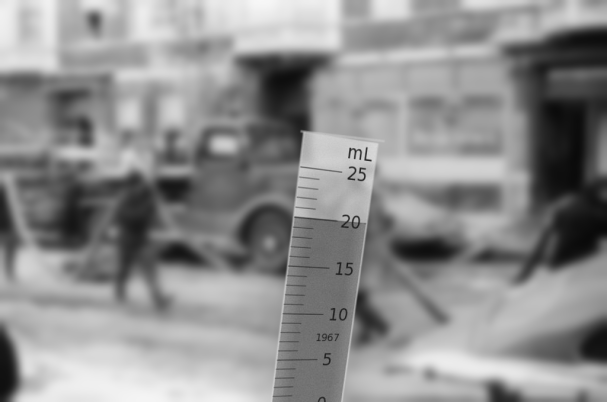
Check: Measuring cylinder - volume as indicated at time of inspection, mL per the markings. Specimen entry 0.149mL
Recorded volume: 20mL
